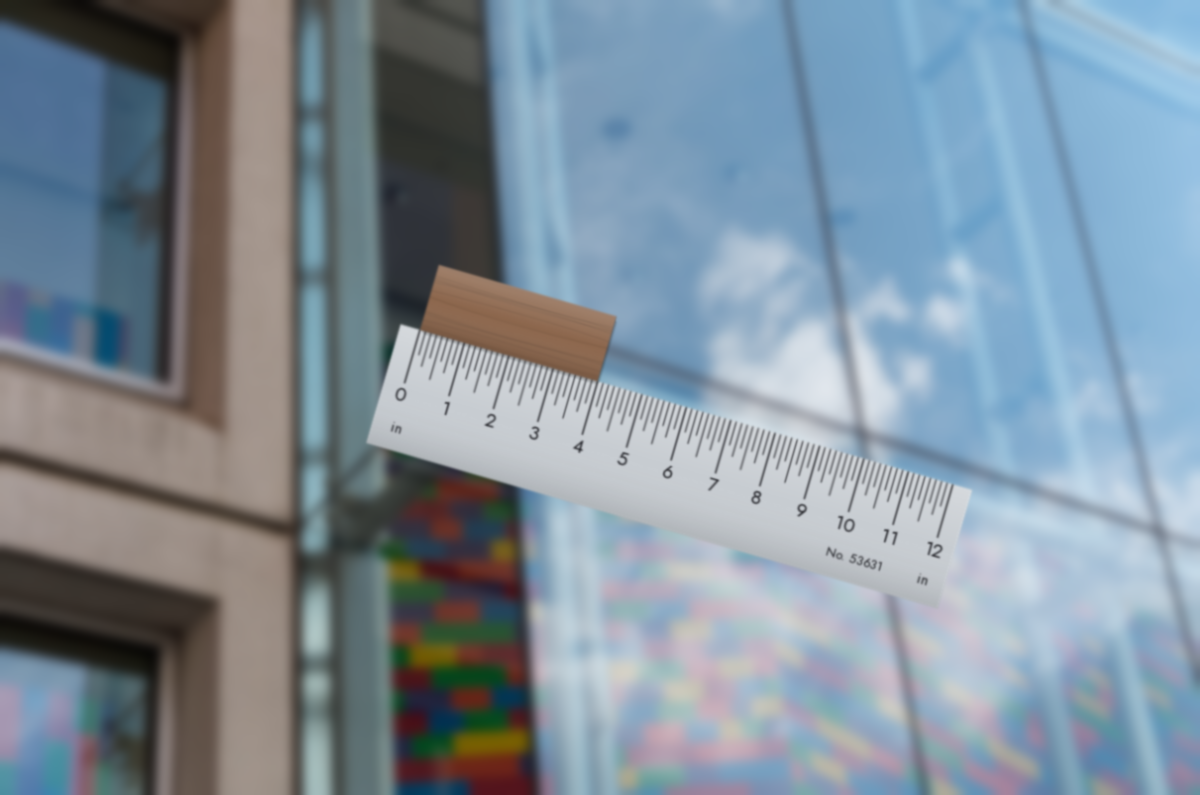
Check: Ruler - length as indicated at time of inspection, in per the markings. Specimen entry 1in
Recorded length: 4in
